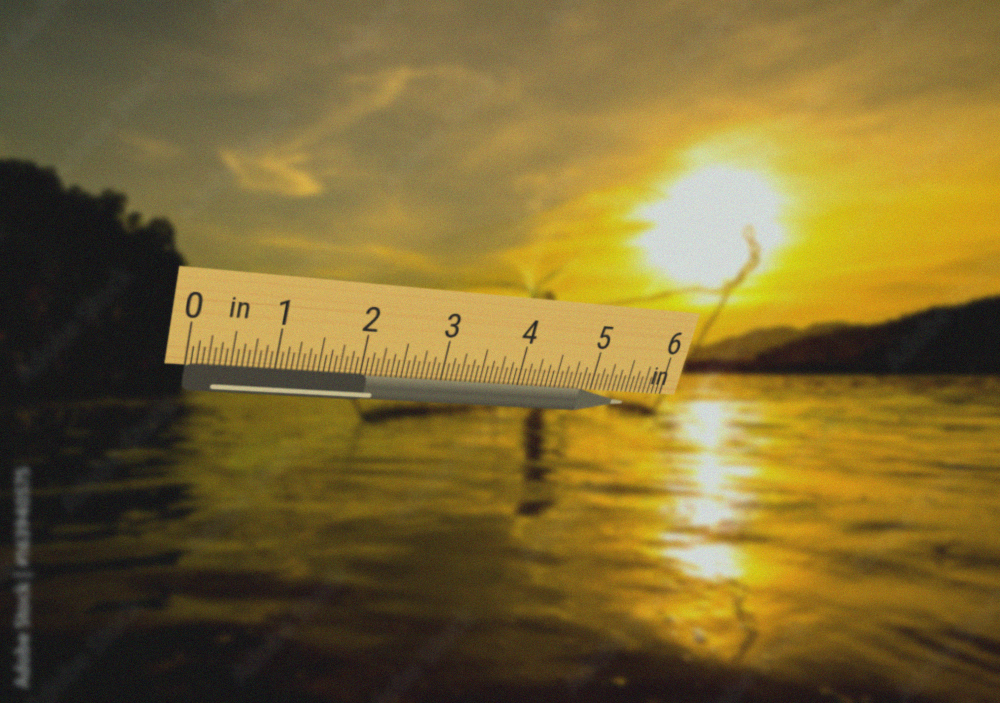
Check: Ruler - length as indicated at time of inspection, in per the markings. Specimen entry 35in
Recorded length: 5.5in
